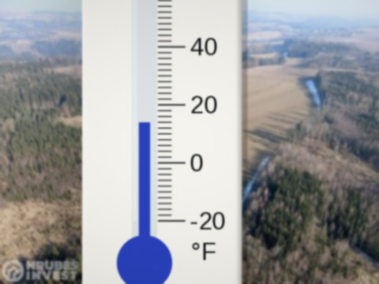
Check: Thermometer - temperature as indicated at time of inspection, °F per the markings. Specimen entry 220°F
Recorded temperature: 14°F
